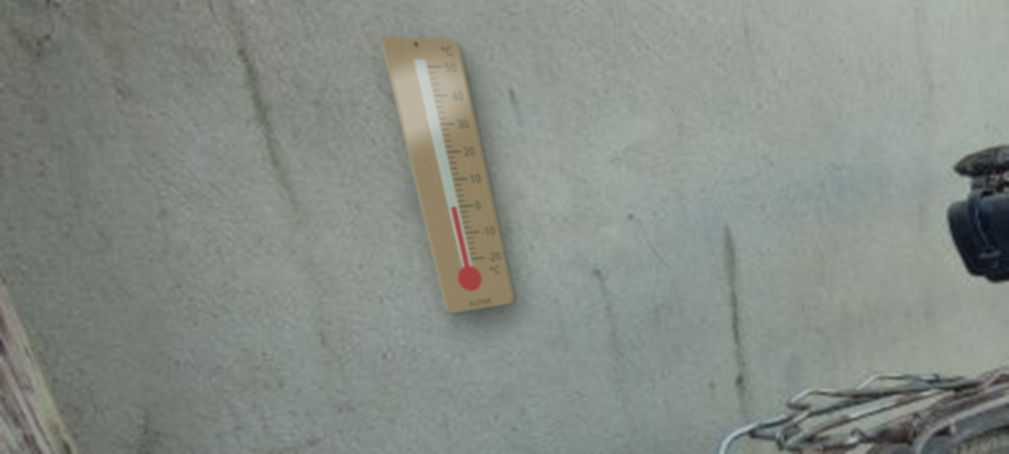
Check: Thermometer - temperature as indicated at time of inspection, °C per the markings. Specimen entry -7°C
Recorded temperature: 0°C
